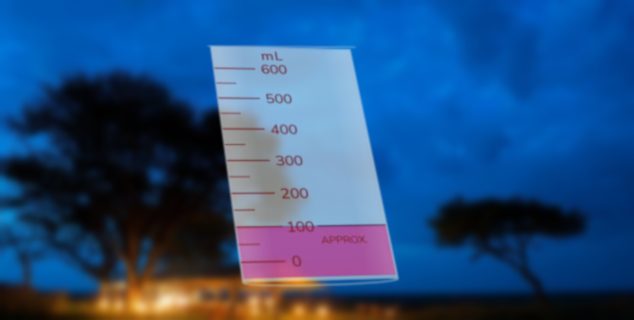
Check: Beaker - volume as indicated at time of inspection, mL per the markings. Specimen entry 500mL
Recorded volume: 100mL
